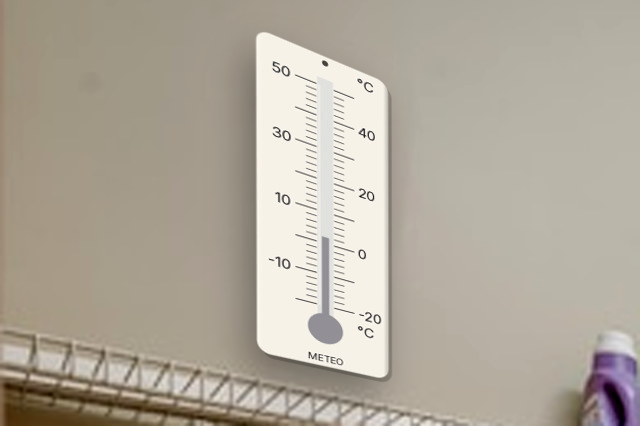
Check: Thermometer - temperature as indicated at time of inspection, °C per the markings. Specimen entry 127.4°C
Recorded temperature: 2°C
